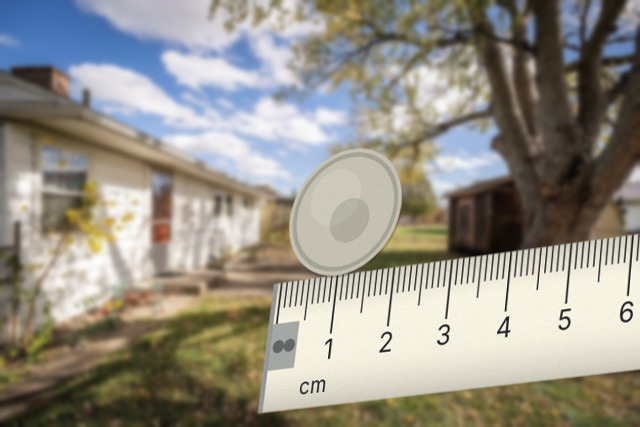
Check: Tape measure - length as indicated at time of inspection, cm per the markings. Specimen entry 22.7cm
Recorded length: 2cm
